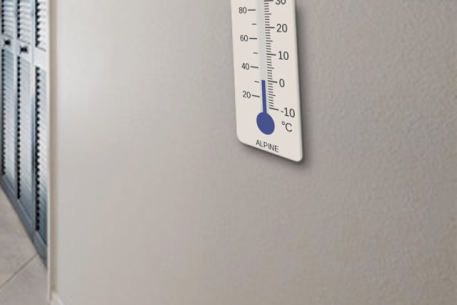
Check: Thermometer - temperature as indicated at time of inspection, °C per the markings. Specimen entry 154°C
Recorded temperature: 0°C
